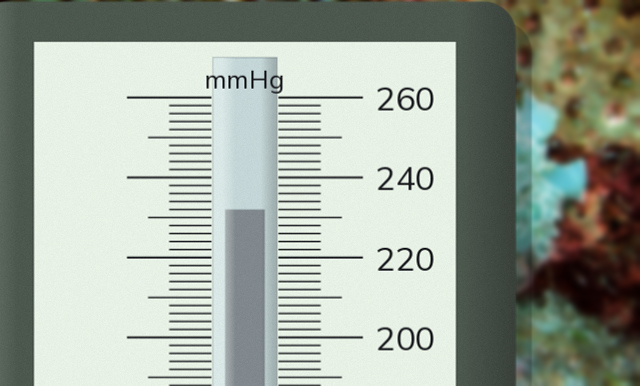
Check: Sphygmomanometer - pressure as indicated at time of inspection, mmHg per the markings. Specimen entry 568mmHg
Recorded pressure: 232mmHg
